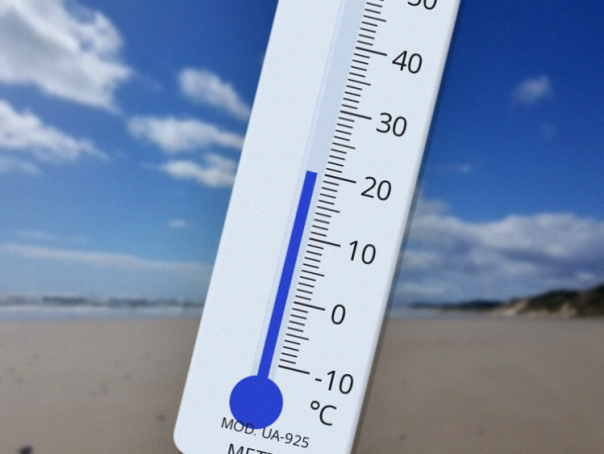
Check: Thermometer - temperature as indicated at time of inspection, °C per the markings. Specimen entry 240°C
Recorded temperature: 20°C
